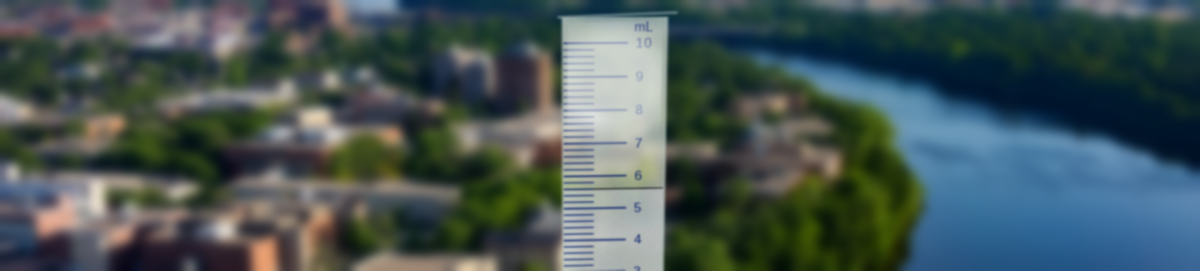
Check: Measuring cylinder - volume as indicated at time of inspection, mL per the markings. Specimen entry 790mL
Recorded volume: 5.6mL
